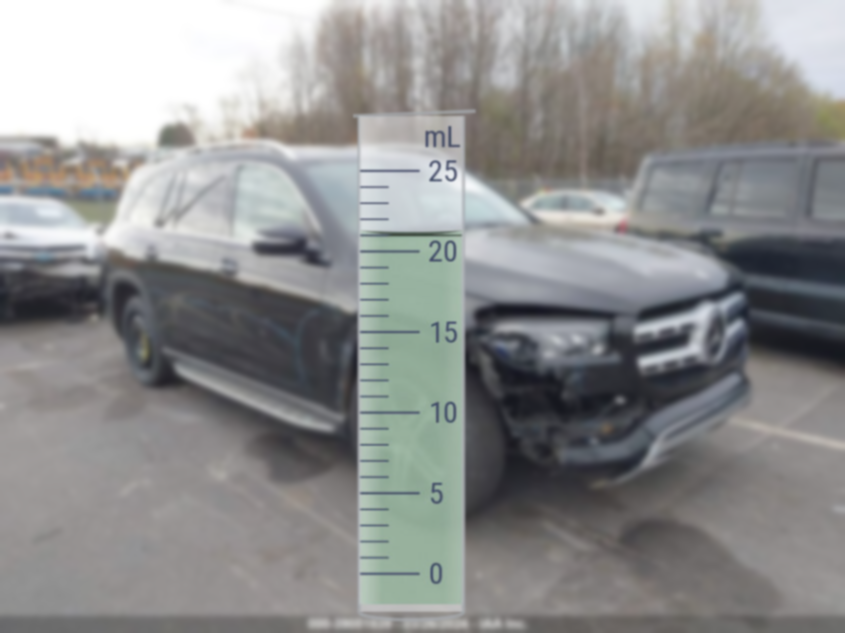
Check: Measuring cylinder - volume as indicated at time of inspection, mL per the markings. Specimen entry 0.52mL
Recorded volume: 21mL
